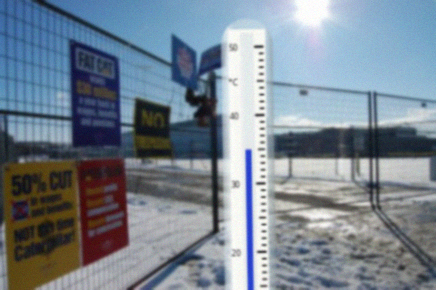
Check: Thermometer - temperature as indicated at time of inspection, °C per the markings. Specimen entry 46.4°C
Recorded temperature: 35°C
